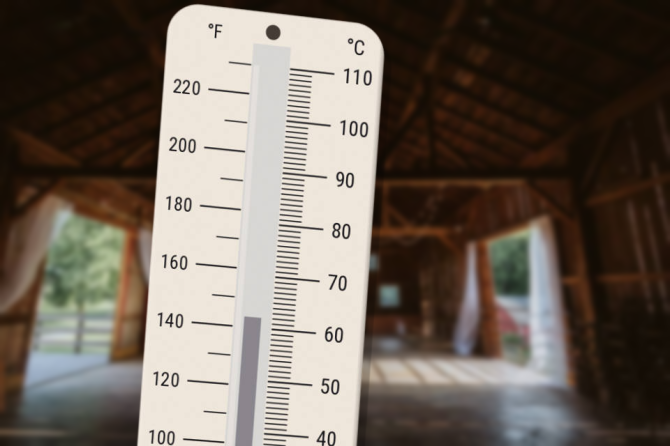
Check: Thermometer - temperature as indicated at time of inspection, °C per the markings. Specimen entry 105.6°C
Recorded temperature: 62°C
